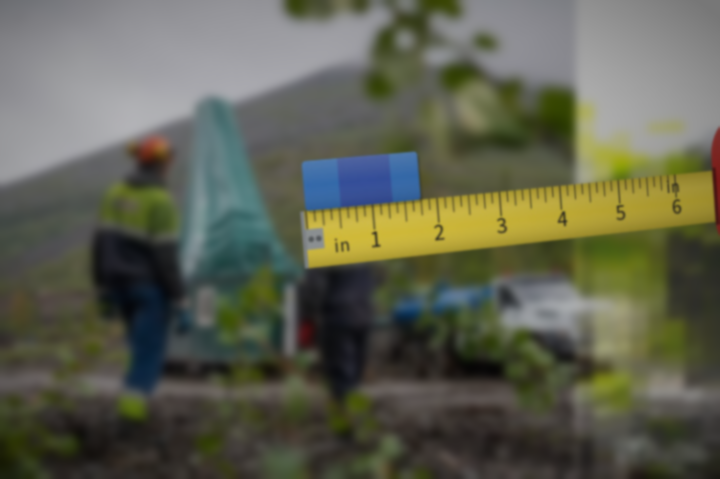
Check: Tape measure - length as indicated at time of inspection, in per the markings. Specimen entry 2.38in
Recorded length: 1.75in
